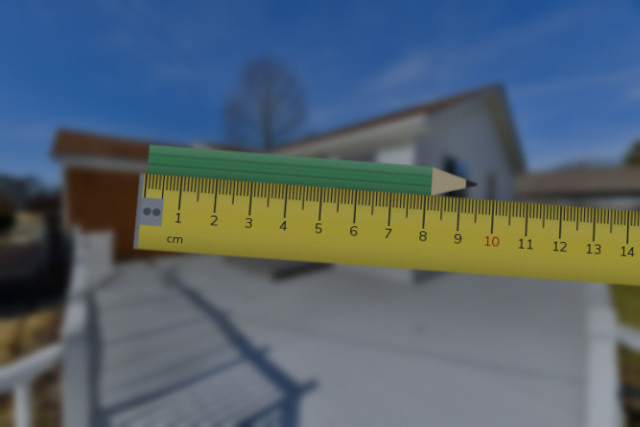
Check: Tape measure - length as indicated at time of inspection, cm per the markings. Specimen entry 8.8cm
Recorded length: 9.5cm
